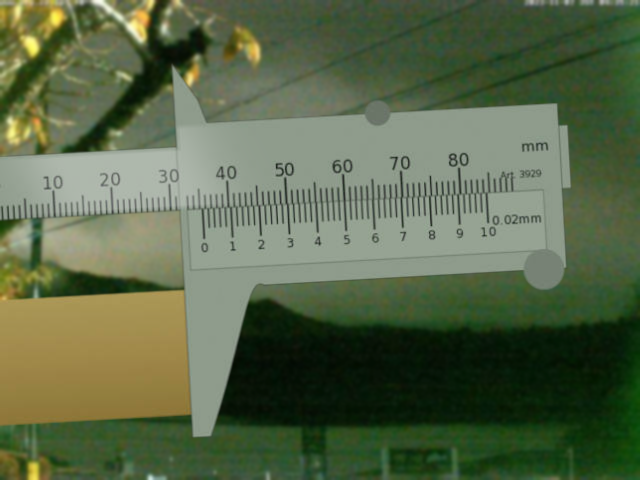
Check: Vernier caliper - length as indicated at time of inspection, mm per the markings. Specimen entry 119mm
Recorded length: 35.5mm
